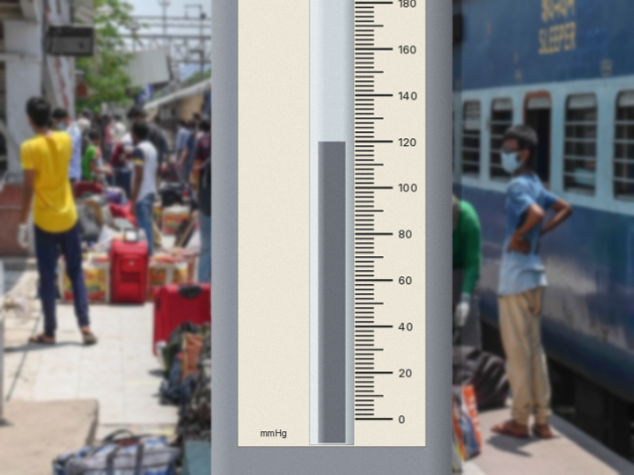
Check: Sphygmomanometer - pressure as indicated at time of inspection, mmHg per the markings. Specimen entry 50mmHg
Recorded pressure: 120mmHg
